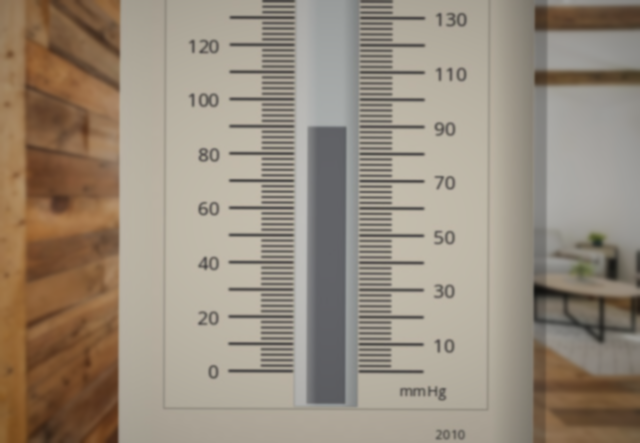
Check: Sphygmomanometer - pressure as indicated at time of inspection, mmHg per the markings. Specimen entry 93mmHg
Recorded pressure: 90mmHg
